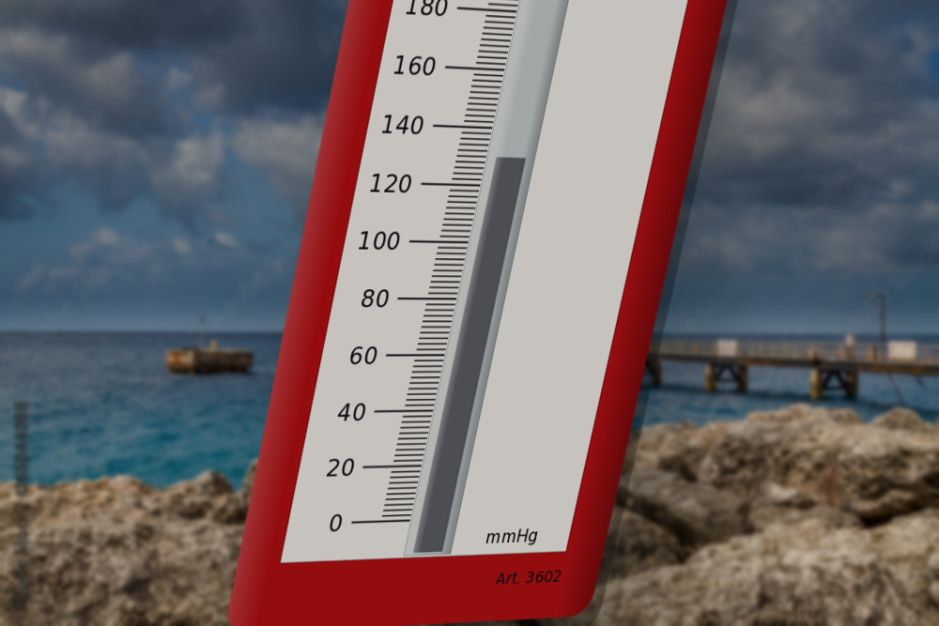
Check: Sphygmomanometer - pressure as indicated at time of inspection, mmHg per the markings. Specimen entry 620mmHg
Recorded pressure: 130mmHg
